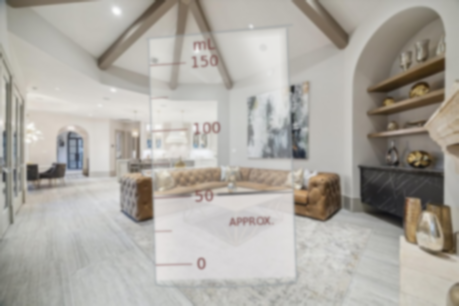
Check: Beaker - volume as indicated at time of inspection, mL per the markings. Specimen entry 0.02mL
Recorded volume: 50mL
